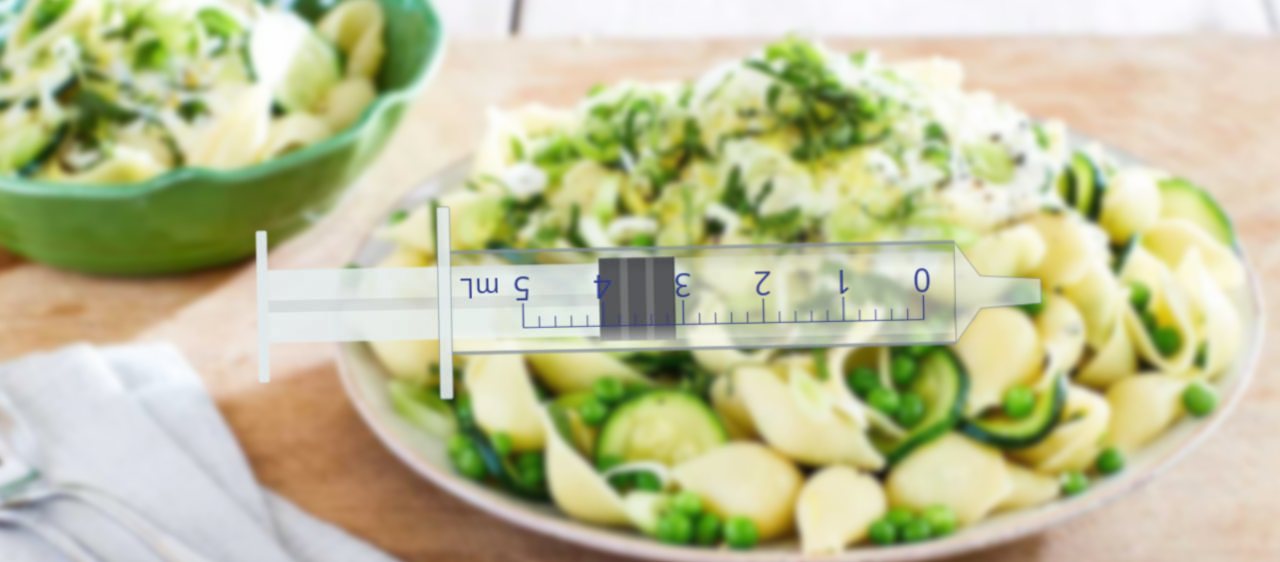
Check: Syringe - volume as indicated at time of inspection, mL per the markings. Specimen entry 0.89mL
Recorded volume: 3.1mL
